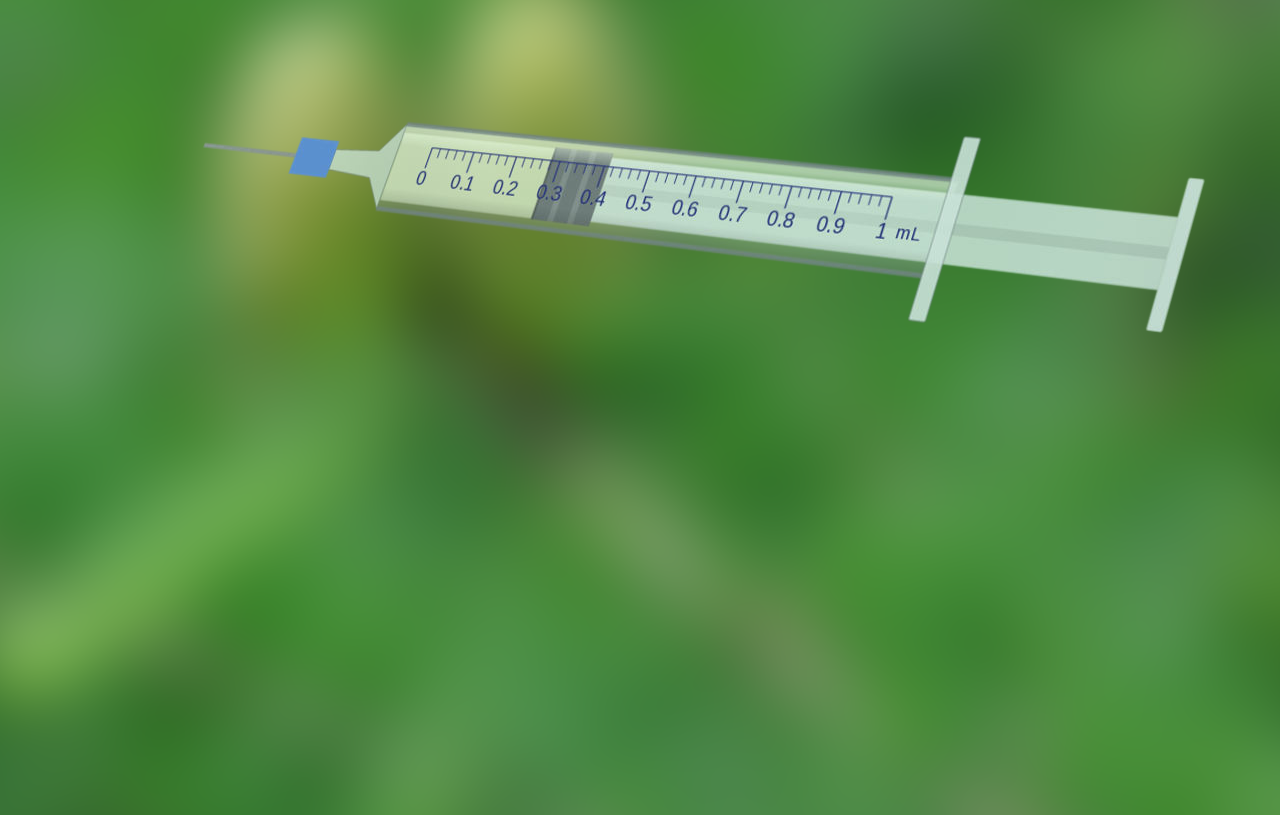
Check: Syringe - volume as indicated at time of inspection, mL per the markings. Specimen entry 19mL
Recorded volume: 0.28mL
